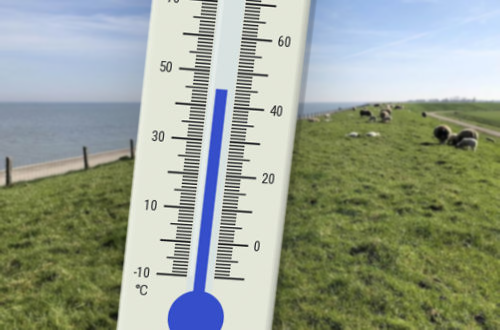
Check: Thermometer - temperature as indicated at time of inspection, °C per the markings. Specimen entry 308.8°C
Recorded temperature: 45°C
